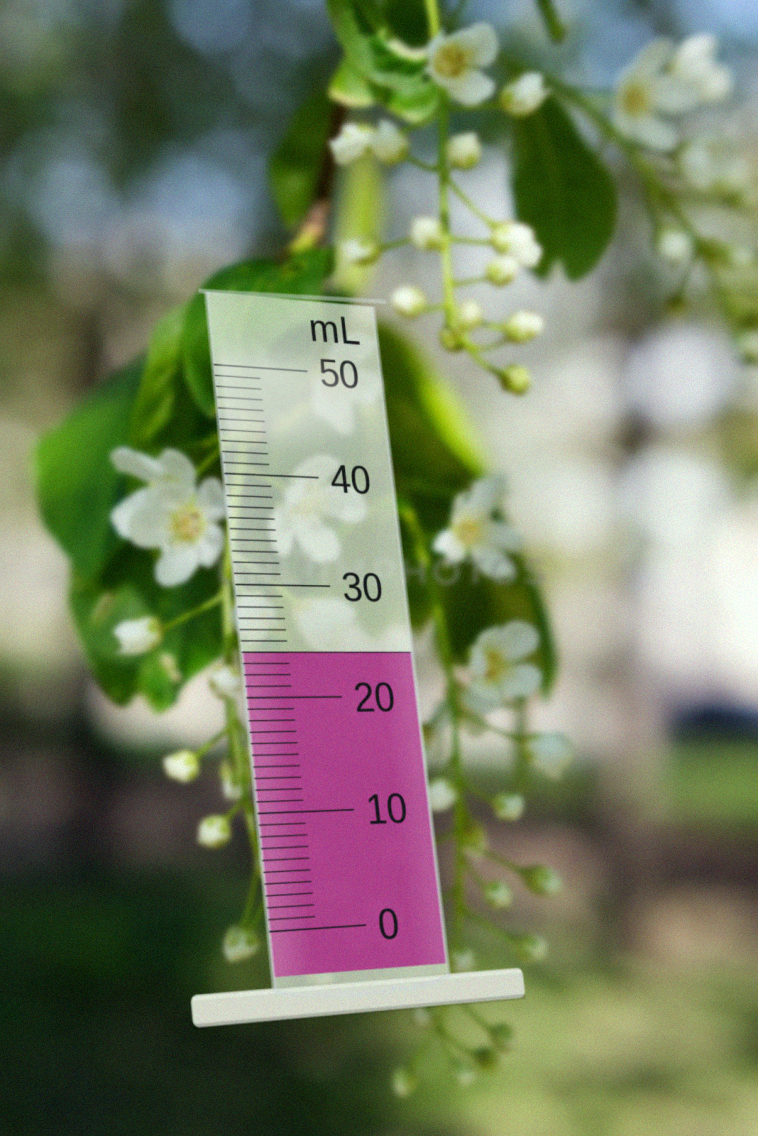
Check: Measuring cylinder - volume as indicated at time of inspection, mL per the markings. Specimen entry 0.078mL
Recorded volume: 24mL
